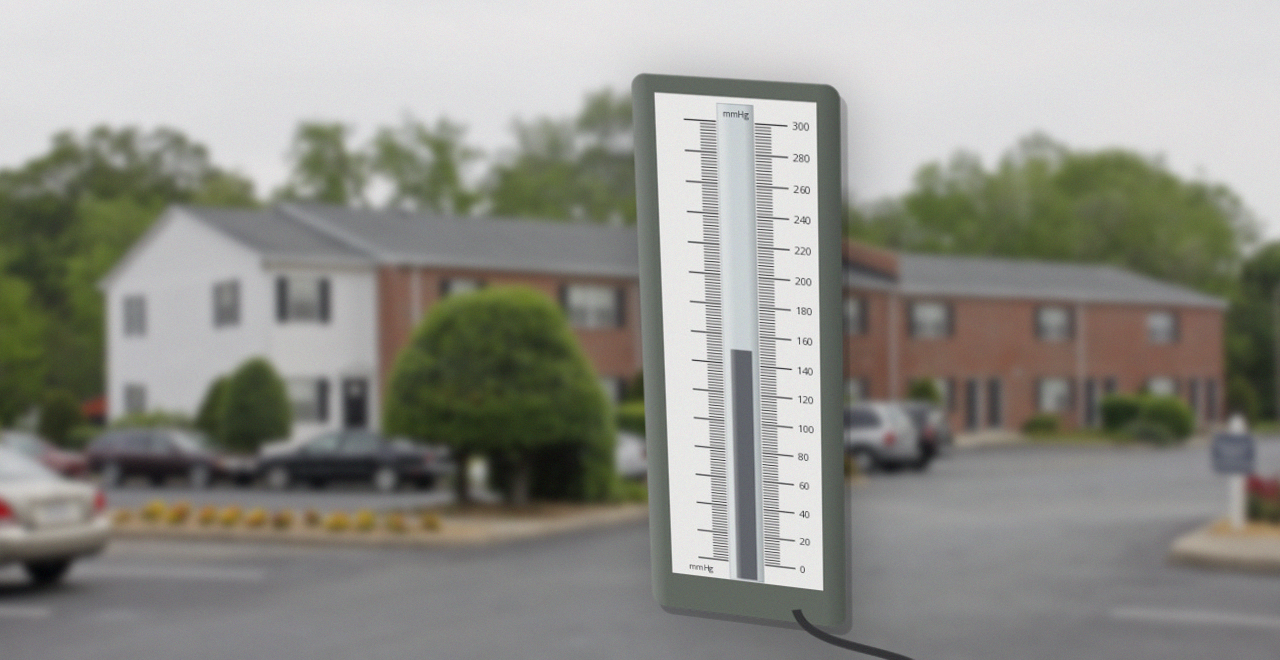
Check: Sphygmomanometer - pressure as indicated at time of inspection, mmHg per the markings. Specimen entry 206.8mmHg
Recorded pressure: 150mmHg
